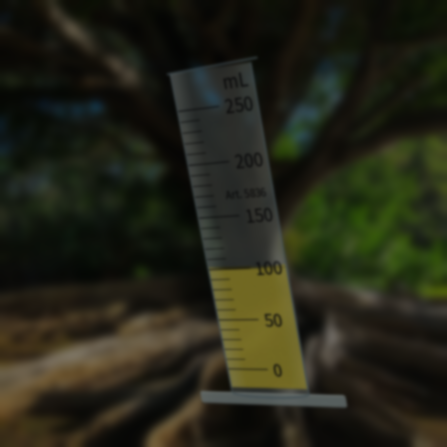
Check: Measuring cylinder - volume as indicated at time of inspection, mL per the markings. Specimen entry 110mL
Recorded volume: 100mL
